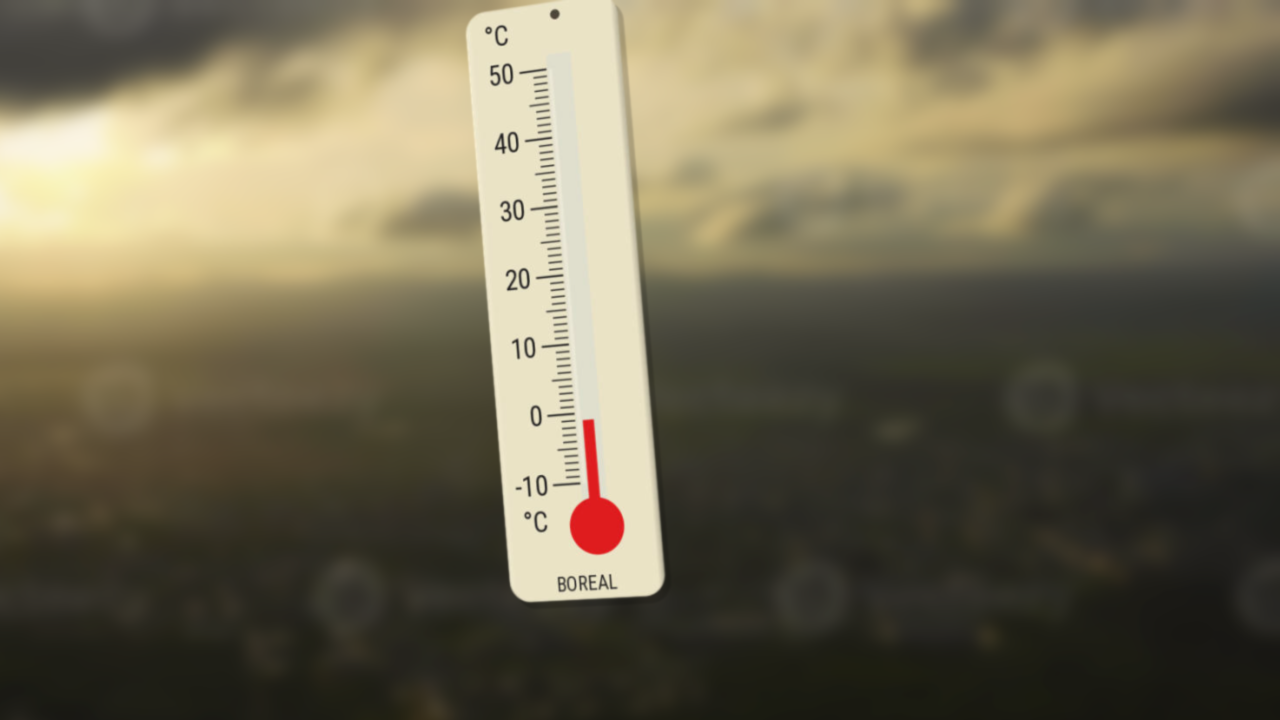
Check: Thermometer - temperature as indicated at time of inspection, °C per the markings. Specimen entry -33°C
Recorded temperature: -1°C
